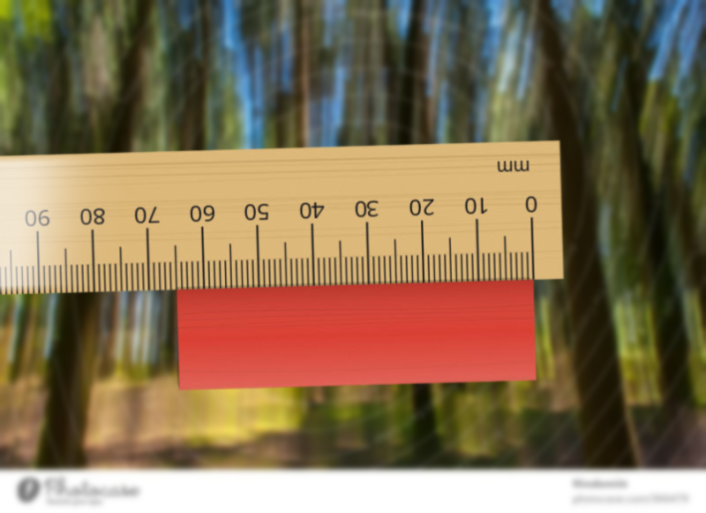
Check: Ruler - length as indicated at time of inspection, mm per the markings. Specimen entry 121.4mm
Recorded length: 65mm
